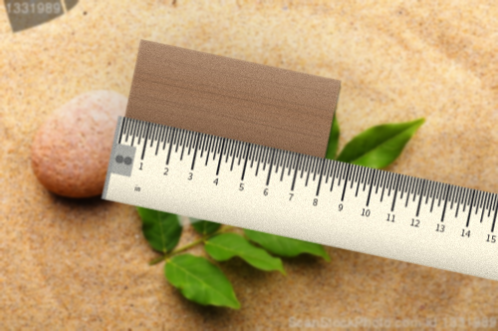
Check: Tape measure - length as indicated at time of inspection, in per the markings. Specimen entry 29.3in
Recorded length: 8in
